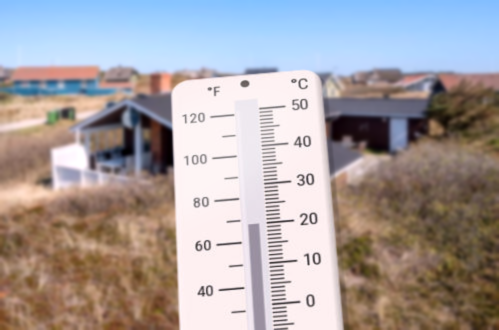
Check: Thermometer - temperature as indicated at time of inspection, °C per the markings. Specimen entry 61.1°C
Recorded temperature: 20°C
